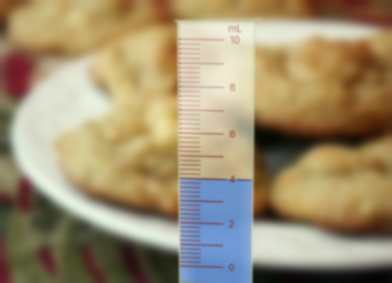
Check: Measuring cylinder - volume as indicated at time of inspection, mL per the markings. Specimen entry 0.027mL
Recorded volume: 4mL
